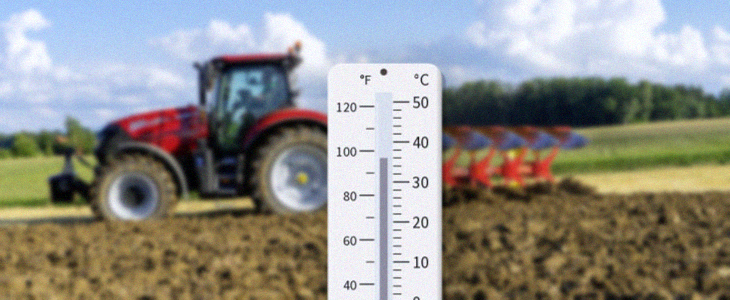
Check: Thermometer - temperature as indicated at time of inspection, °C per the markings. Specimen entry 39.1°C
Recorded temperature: 36°C
